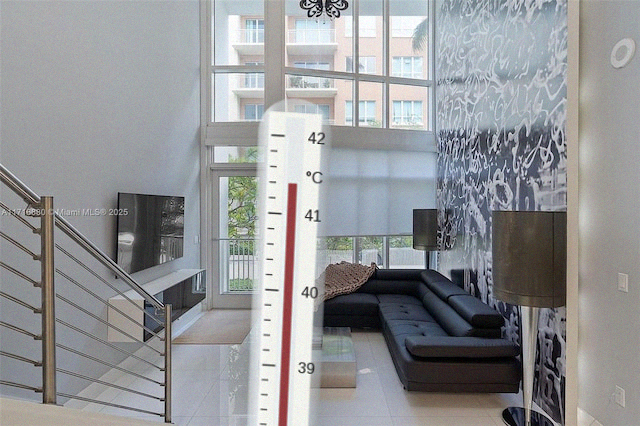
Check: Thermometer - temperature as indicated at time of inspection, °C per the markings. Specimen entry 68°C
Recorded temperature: 41.4°C
